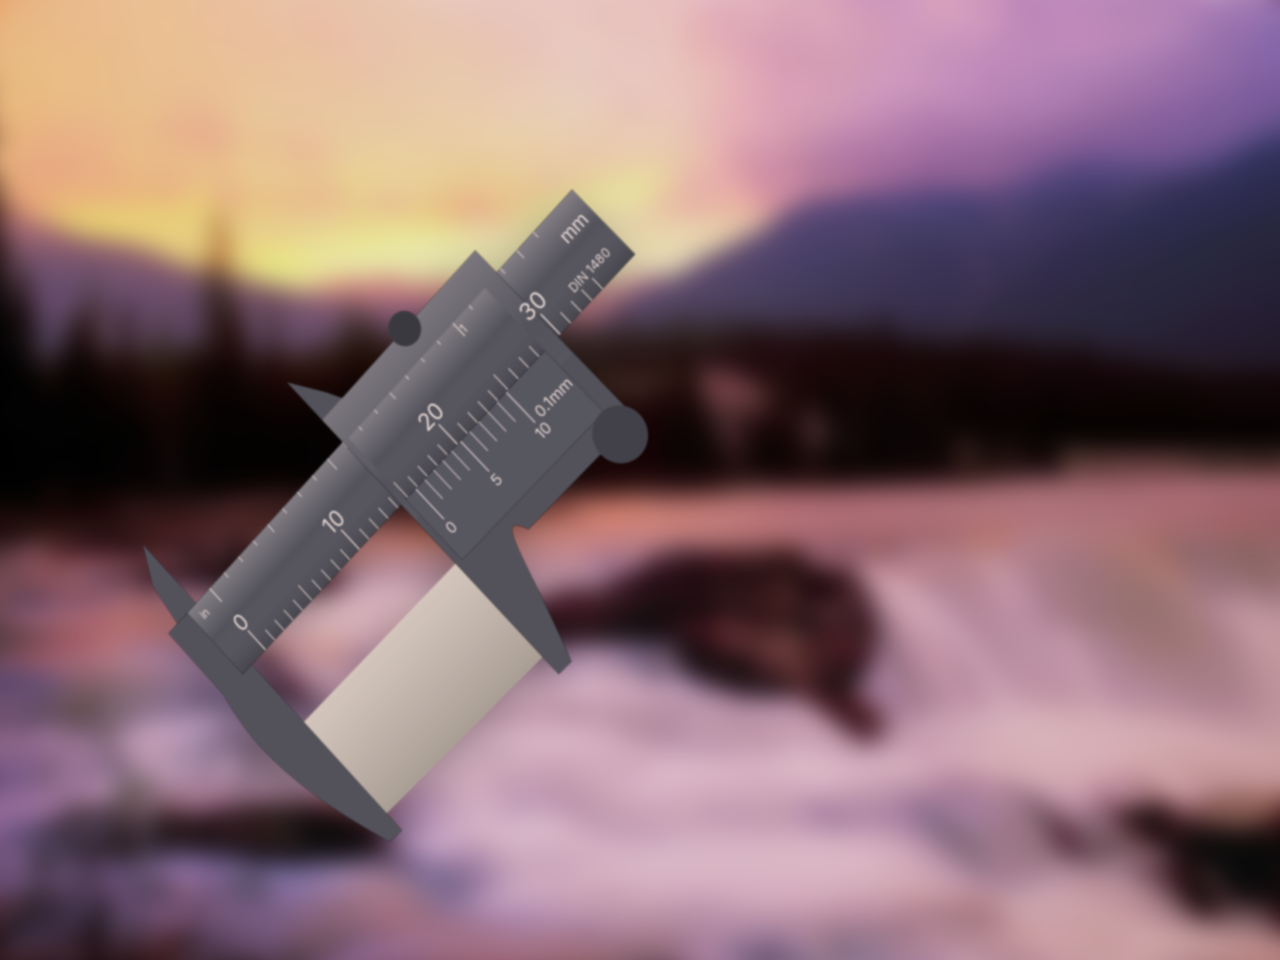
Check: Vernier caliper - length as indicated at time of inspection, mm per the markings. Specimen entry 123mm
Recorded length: 15.8mm
